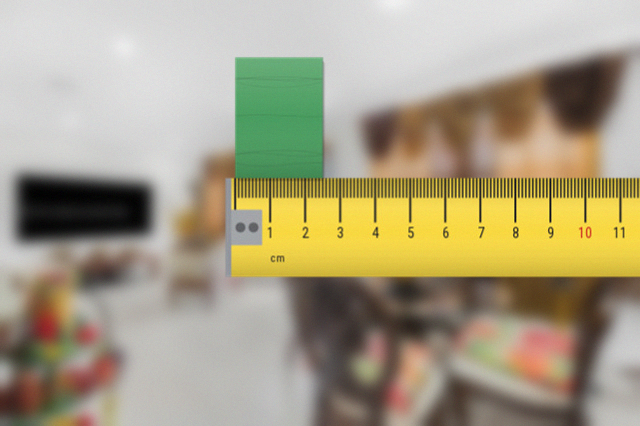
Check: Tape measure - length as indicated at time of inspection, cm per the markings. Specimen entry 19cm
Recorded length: 2.5cm
